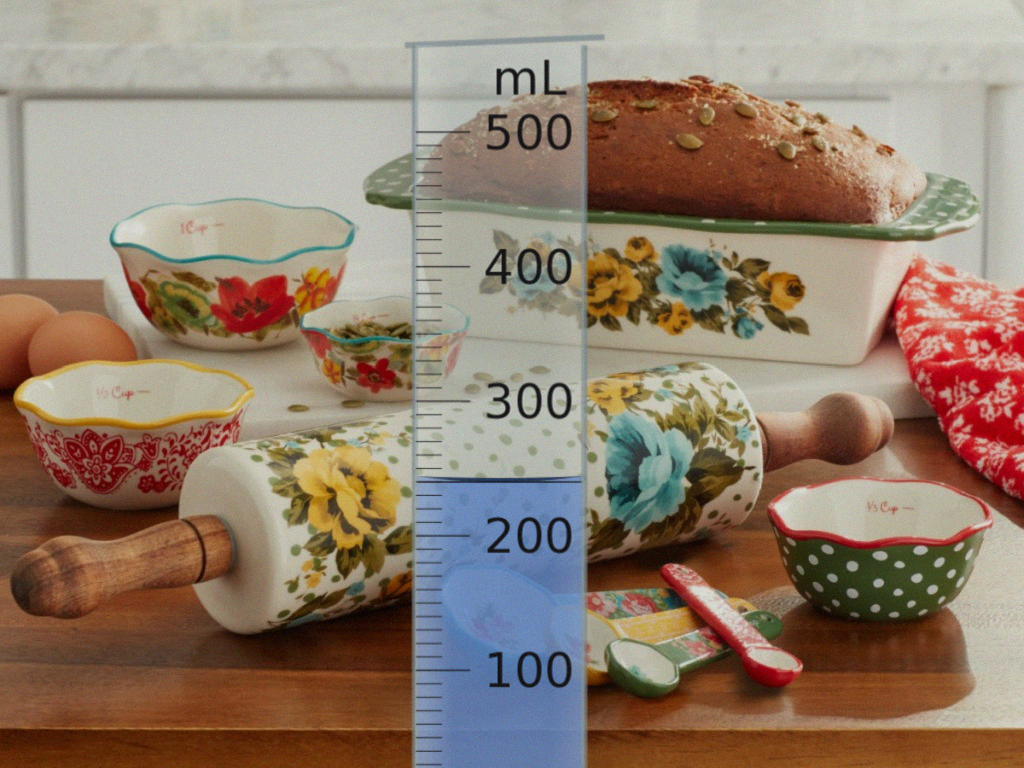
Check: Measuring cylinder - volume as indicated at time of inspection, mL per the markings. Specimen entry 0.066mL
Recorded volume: 240mL
